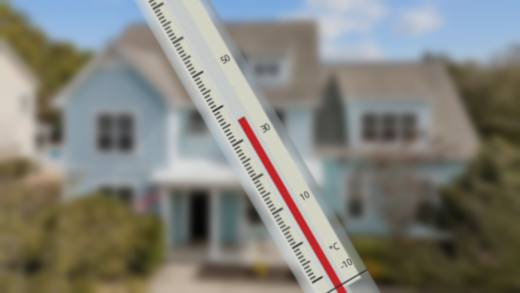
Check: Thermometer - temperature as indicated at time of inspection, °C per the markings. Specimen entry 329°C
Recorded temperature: 35°C
